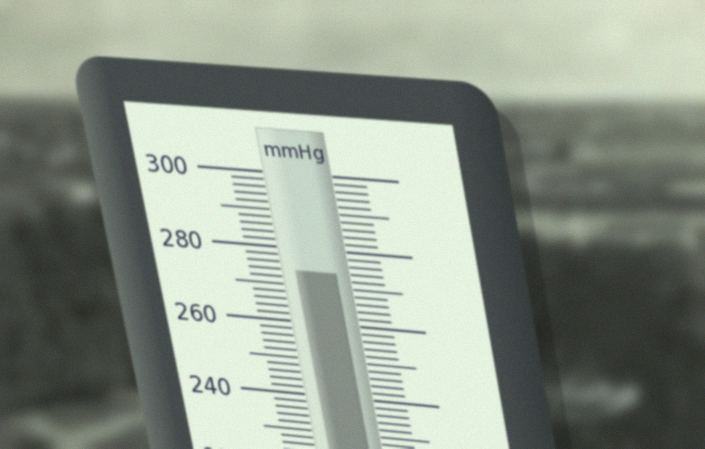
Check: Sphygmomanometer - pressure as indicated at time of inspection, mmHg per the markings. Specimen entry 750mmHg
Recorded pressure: 274mmHg
